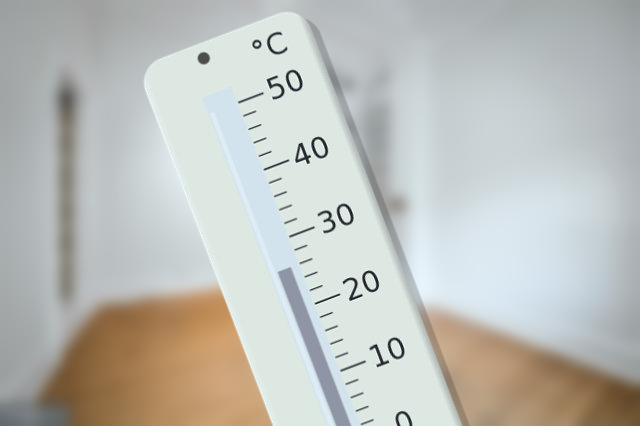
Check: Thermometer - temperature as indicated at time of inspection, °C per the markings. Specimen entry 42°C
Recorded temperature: 26°C
